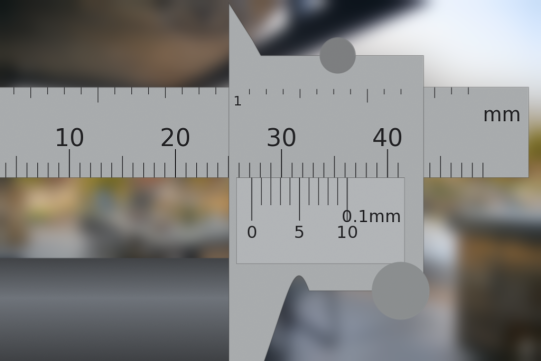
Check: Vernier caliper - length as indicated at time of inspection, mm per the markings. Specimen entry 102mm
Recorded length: 27.2mm
